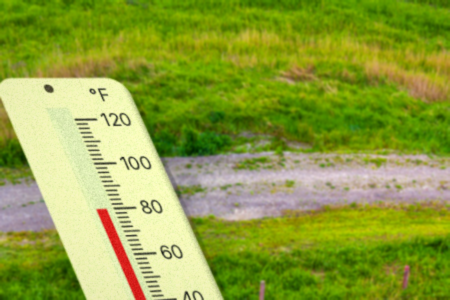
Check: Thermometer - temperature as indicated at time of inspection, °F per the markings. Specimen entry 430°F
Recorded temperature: 80°F
